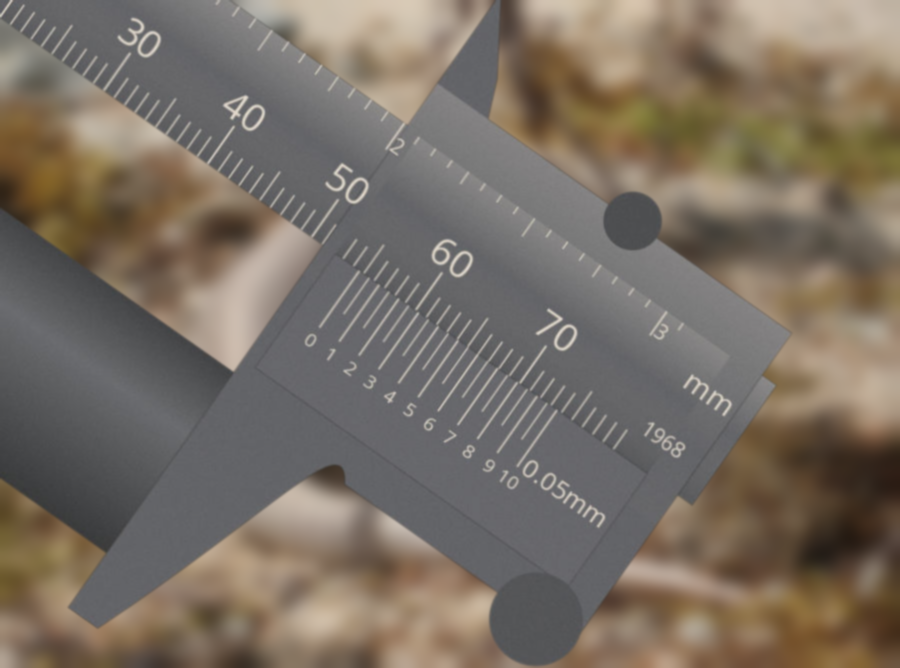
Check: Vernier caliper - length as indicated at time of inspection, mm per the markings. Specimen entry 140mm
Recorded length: 54.6mm
